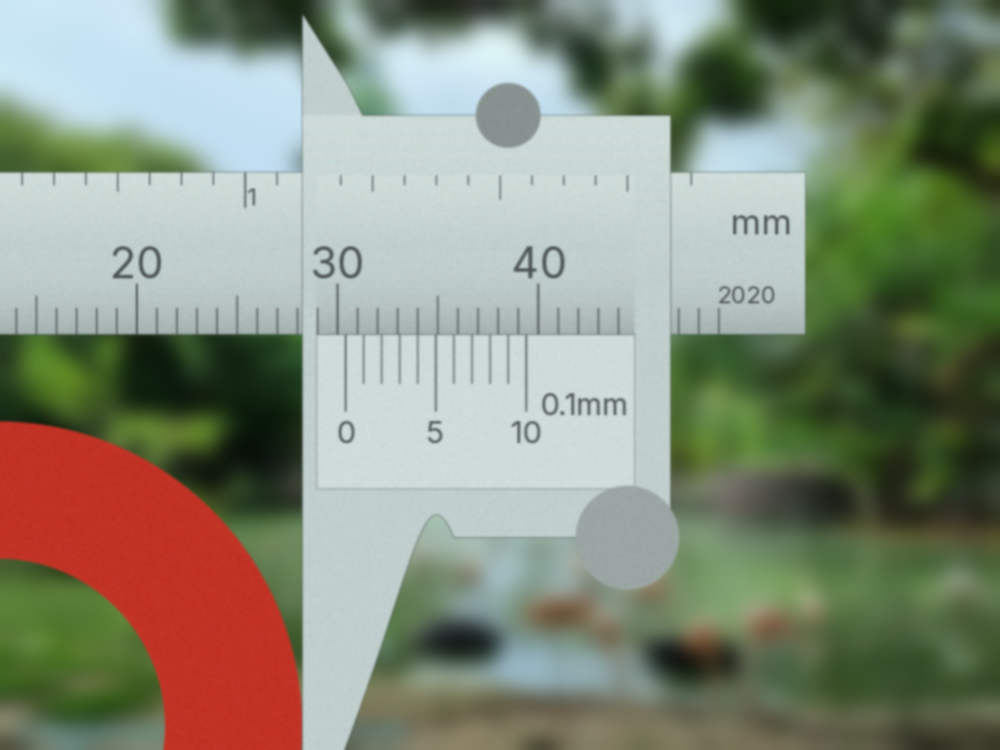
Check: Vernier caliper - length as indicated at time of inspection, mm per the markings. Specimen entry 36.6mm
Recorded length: 30.4mm
